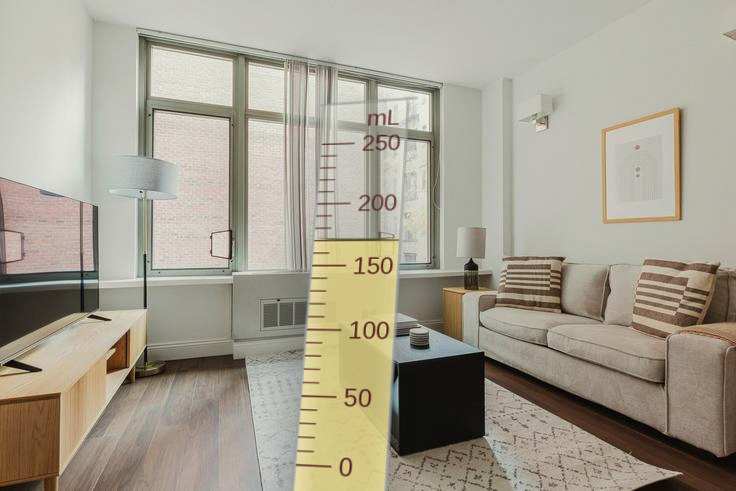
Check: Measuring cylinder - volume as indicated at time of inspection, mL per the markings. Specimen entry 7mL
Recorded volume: 170mL
